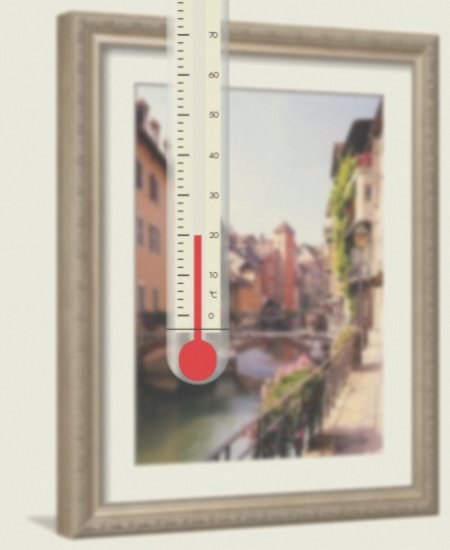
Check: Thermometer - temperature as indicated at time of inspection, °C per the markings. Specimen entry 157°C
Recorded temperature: 20°C
